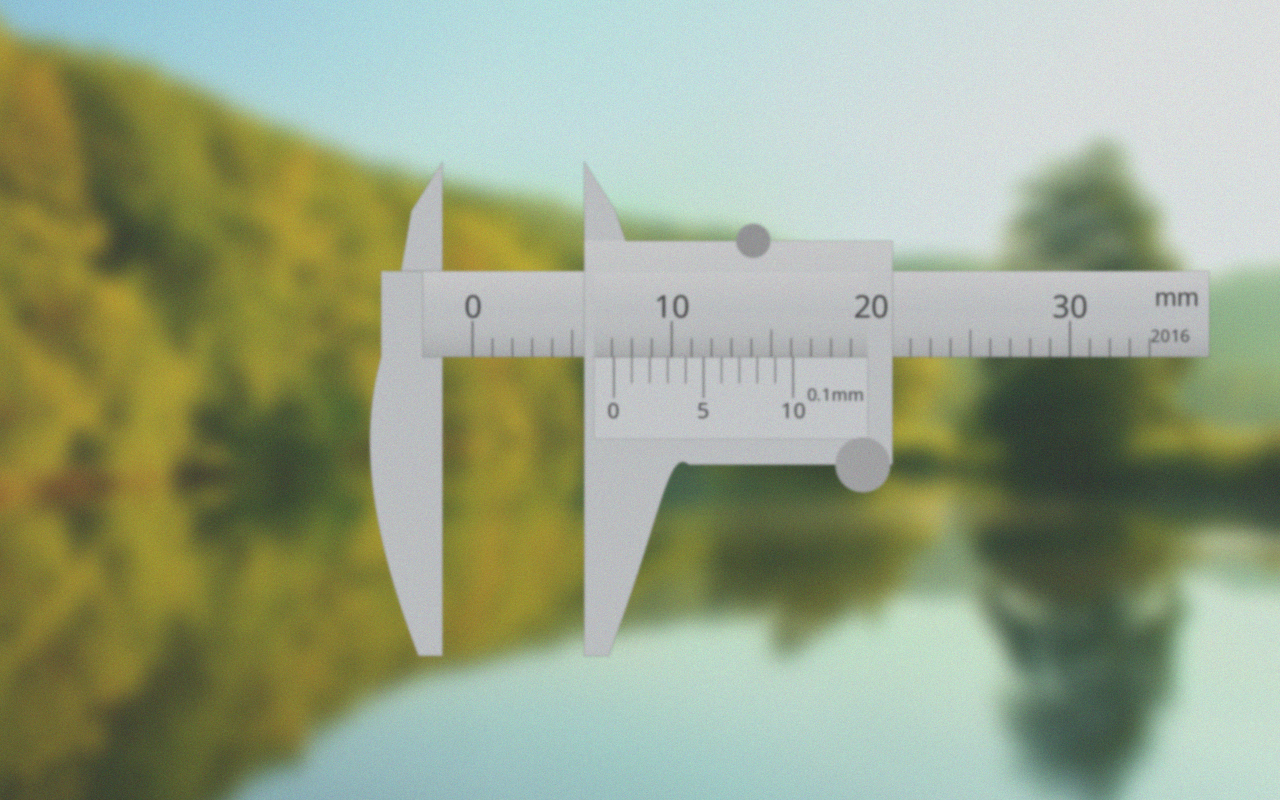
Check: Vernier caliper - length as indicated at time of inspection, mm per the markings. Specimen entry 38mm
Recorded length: 7.1mm
